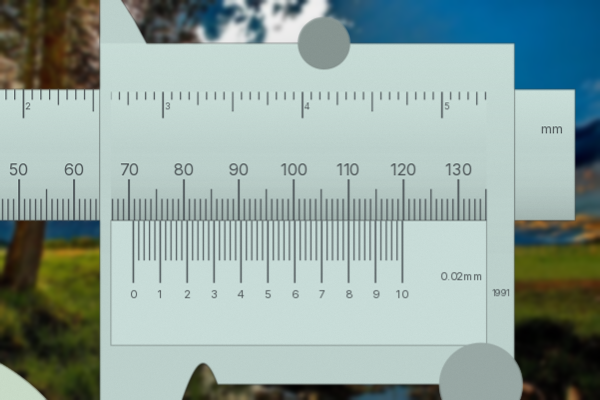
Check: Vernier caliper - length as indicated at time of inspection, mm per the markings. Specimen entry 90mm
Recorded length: 70.8mm
